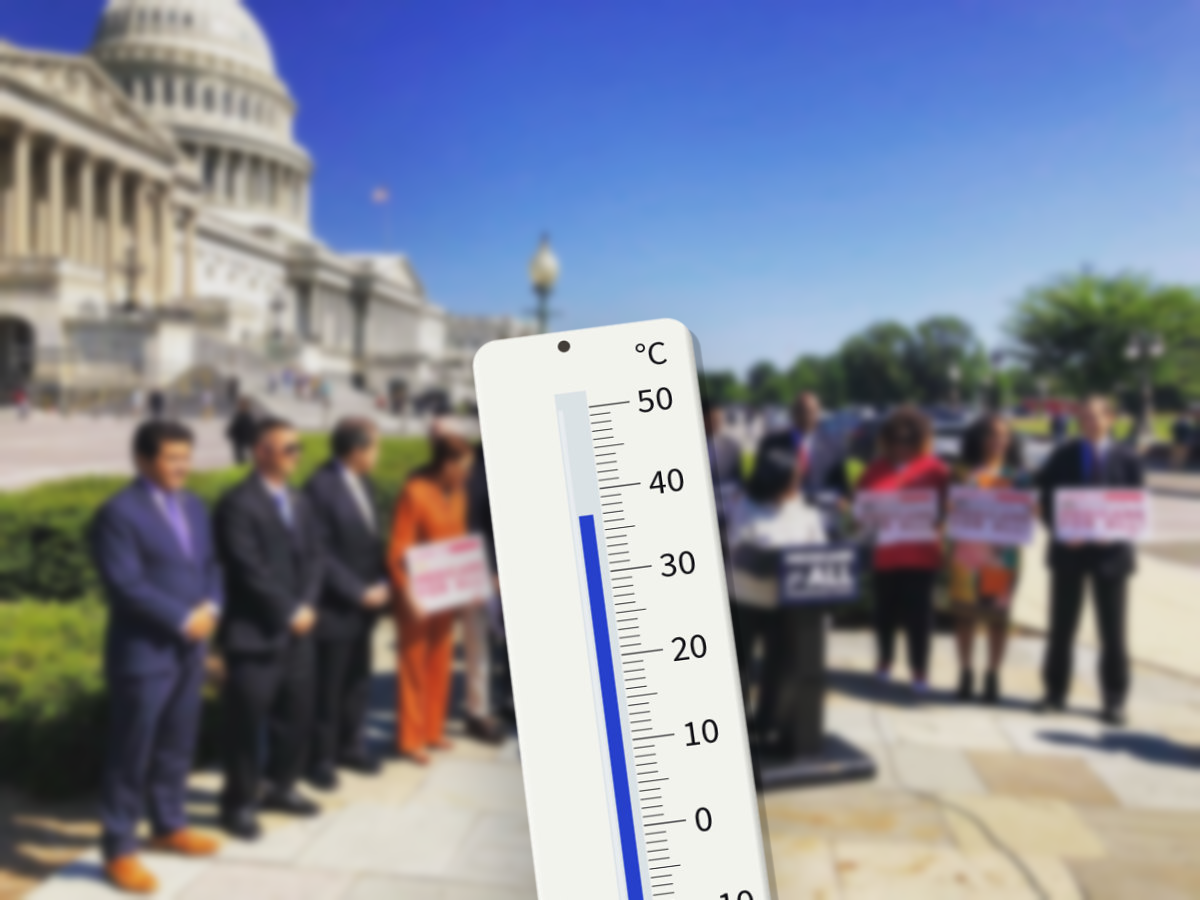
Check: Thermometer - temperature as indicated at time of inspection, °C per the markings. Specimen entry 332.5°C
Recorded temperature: 37°C
